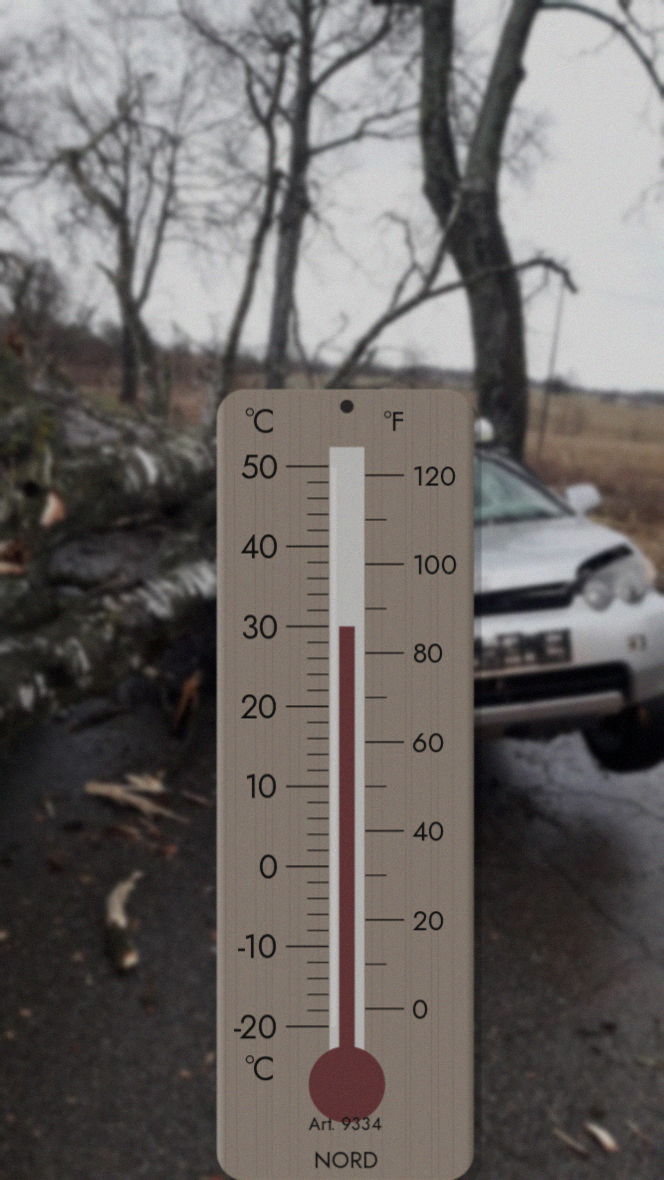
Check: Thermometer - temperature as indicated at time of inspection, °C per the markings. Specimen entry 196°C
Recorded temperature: 30°C
